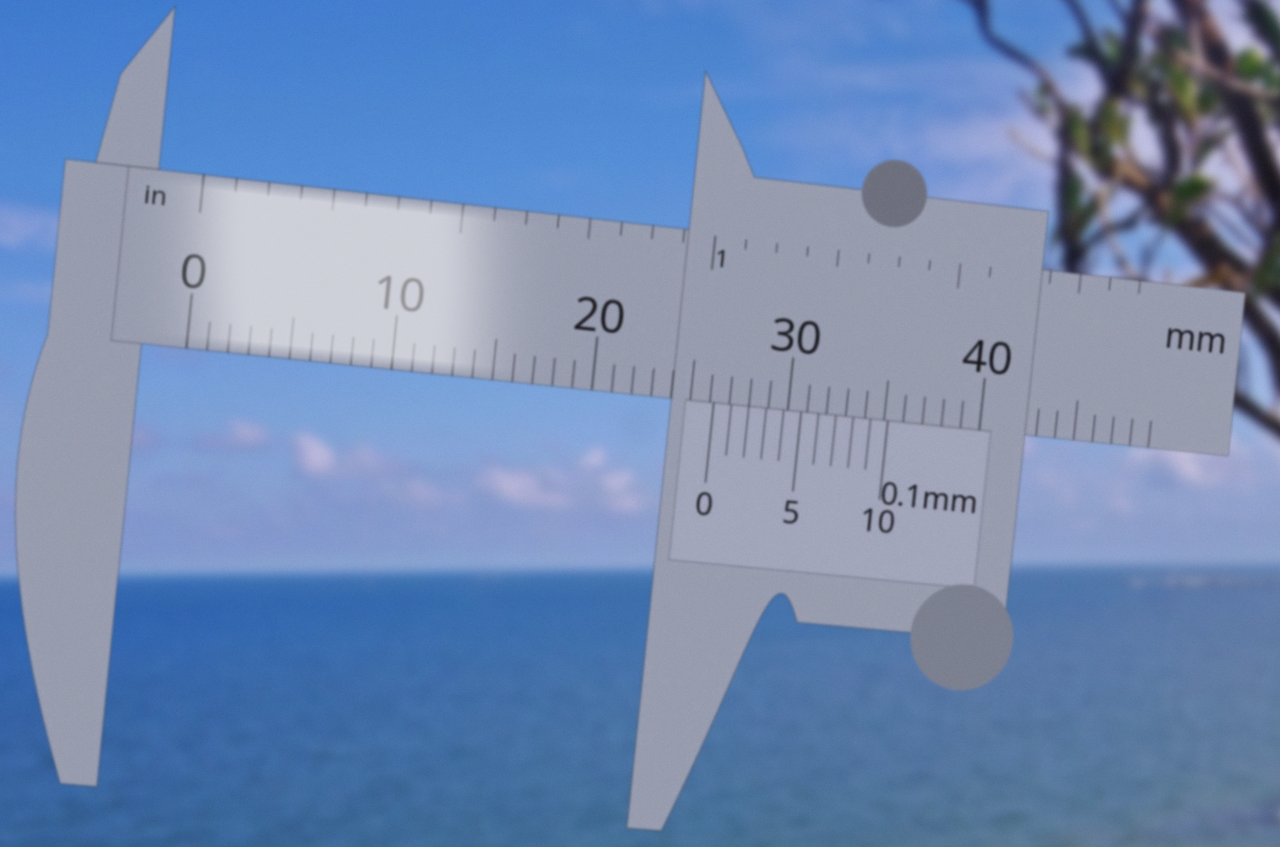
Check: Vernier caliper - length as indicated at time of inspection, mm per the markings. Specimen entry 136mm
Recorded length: 26.2mm
